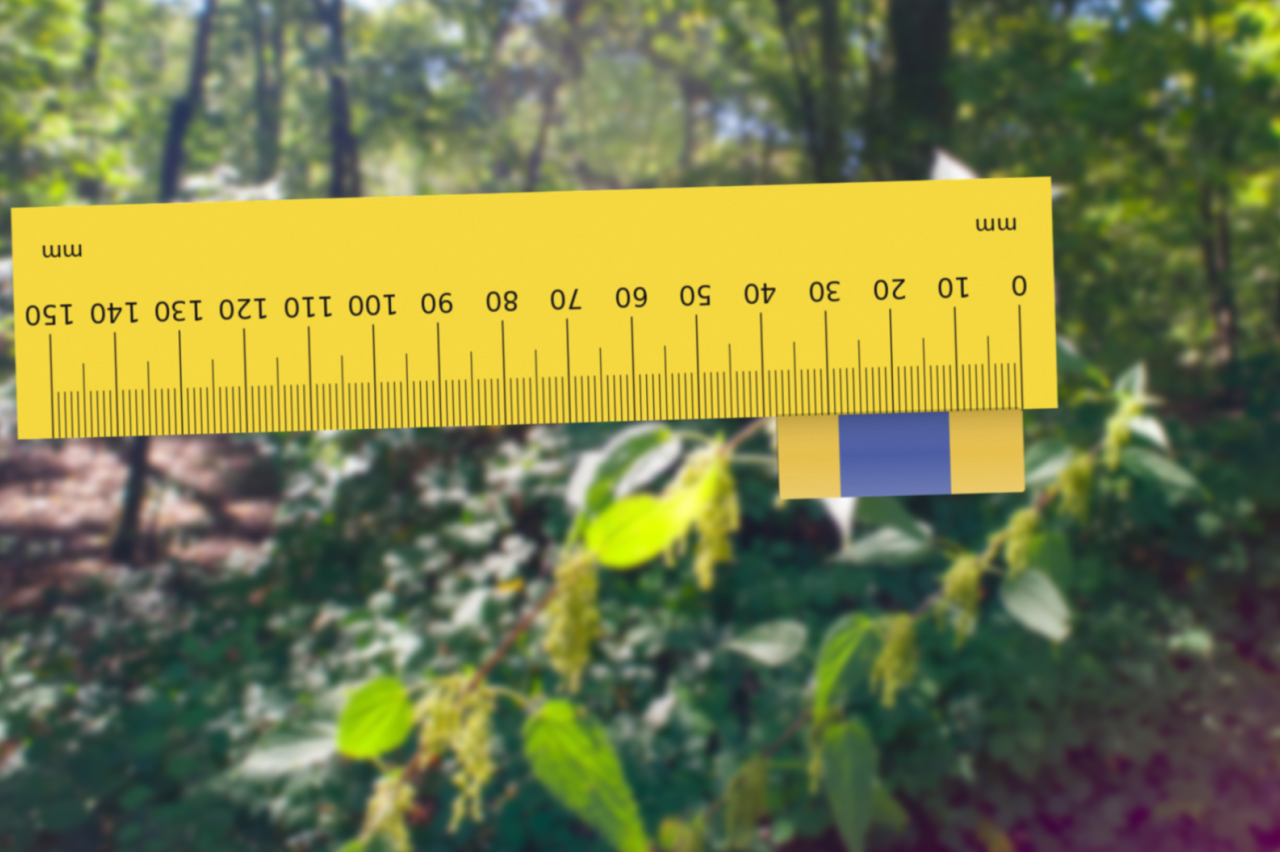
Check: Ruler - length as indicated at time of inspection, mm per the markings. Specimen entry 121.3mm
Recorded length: 38mm
